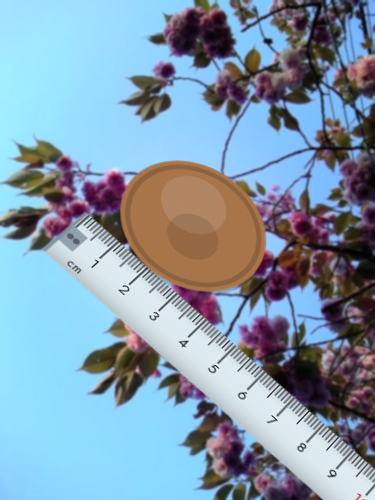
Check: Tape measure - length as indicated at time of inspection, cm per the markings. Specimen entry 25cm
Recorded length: 4cm
